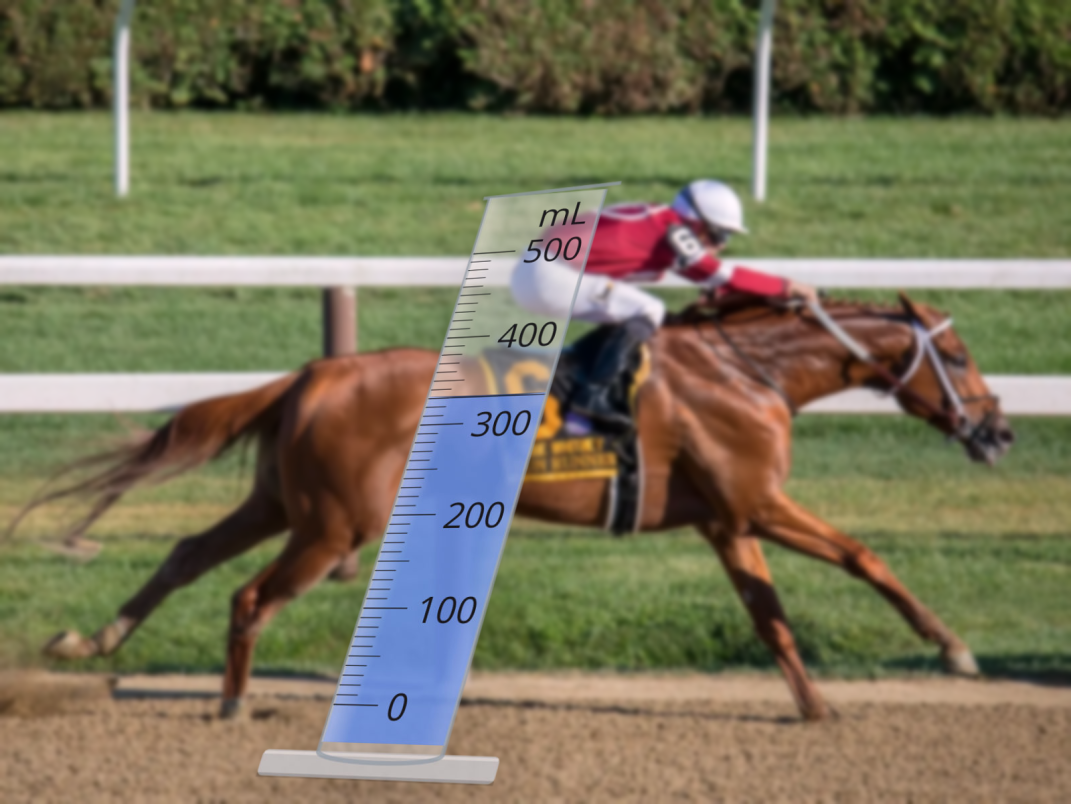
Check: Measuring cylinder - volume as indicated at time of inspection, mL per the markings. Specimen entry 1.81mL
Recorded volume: 330mL
